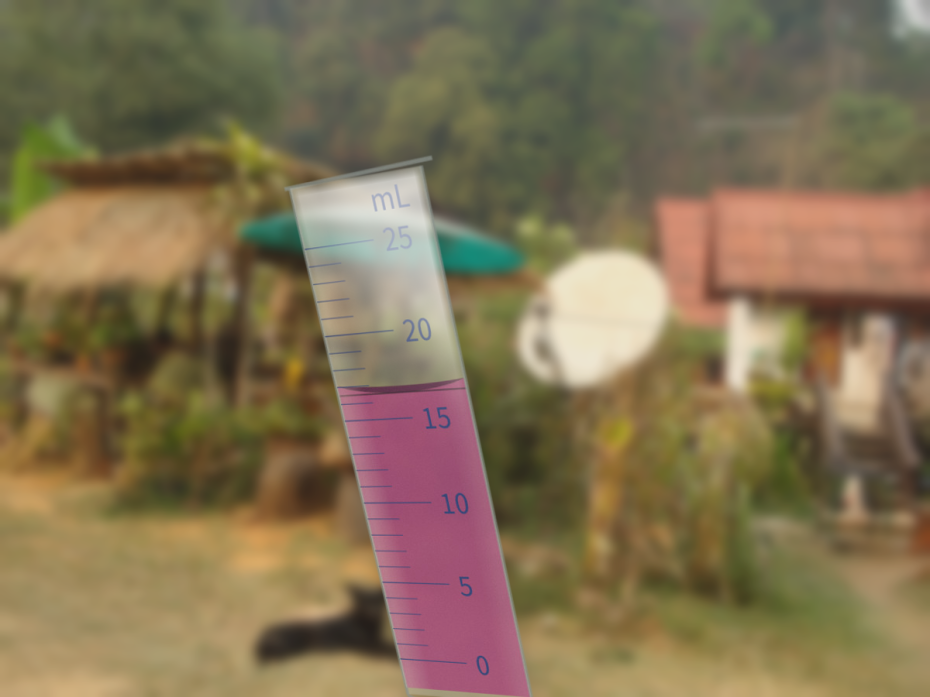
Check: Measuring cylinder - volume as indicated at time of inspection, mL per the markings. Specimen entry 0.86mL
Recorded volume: 16.5mL
